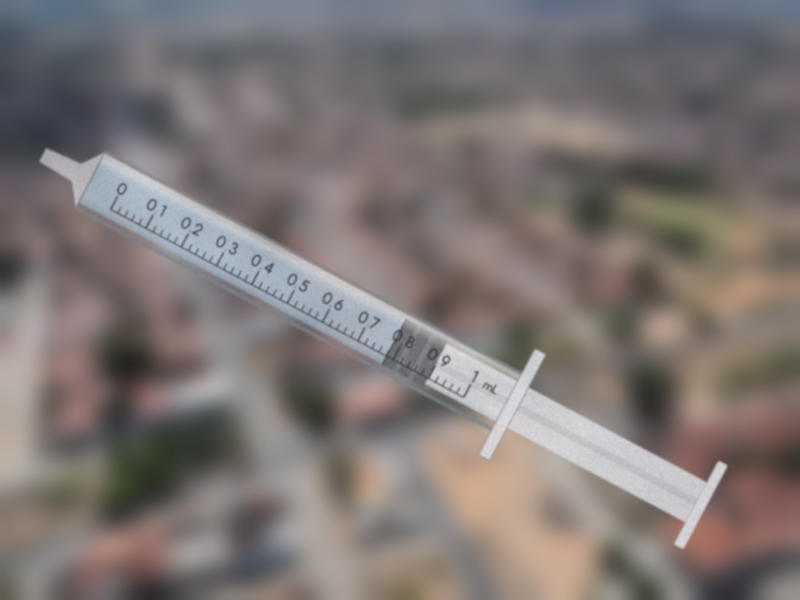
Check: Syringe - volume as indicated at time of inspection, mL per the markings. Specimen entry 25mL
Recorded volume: 0.78mL
